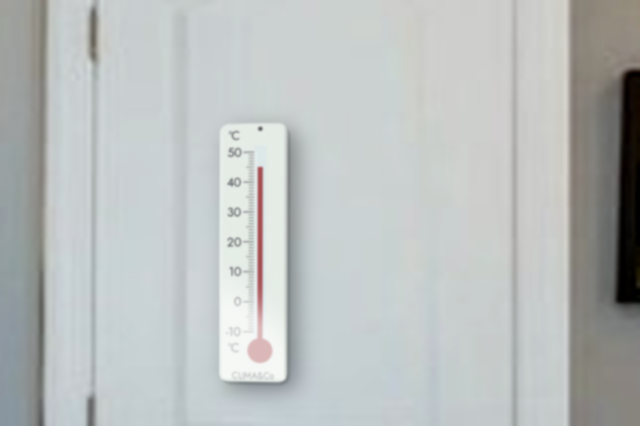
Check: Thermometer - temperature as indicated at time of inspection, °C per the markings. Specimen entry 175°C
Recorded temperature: 45°C
